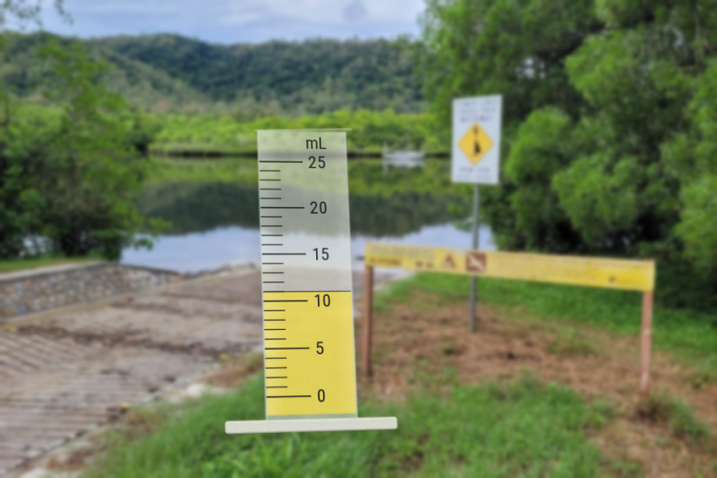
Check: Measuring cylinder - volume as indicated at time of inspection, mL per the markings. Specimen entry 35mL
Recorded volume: 11mL
